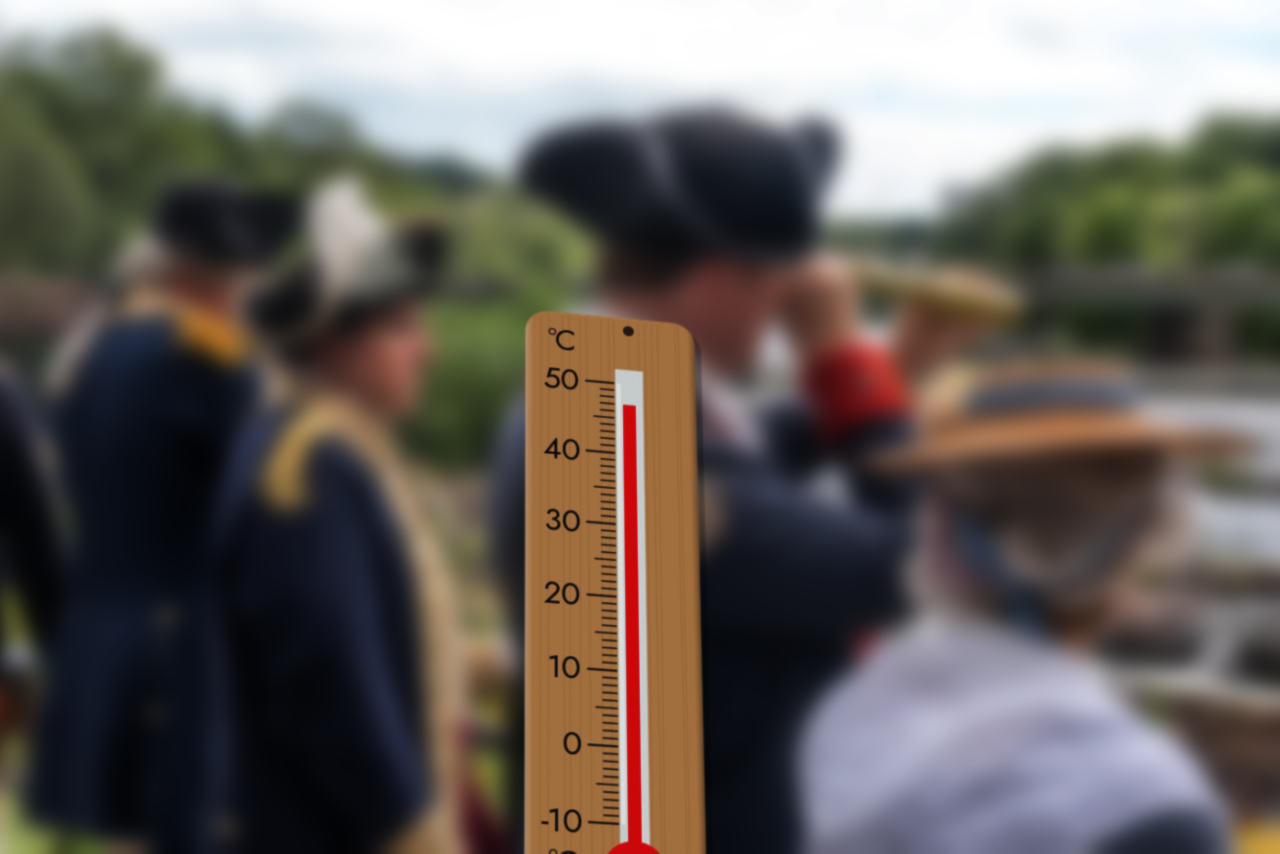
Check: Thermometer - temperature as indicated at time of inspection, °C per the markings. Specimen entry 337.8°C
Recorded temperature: 47°C
